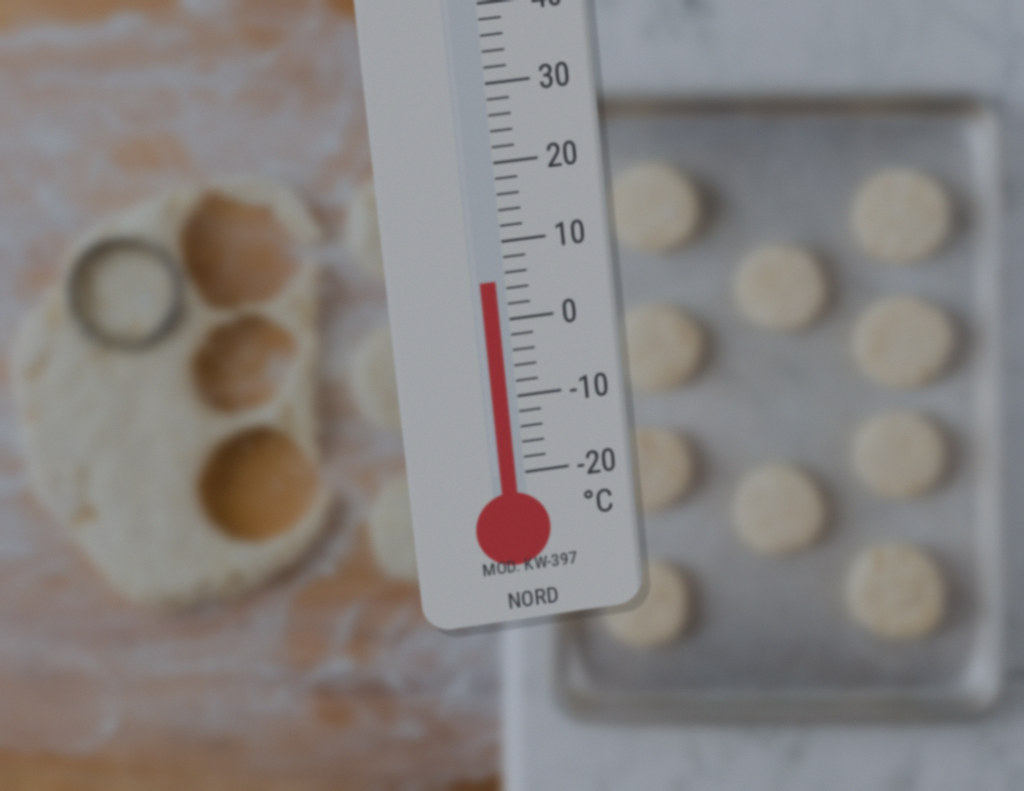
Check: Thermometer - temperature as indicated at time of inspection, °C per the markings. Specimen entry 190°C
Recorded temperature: 5°C
